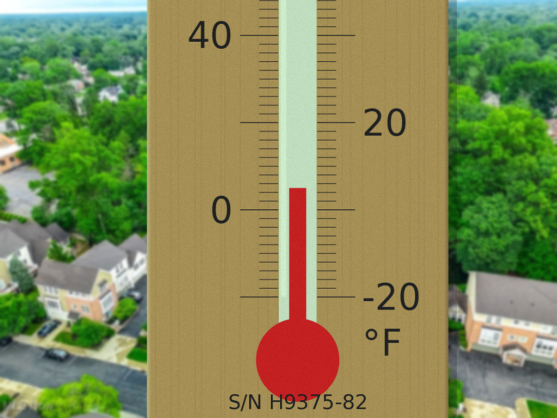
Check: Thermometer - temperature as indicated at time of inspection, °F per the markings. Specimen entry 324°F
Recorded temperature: 5°F
